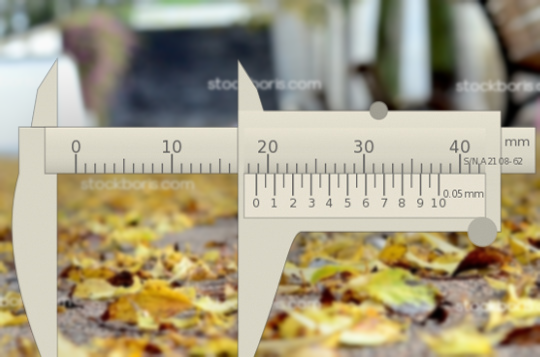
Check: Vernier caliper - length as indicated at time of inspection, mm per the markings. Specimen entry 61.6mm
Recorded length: 18.8mm
